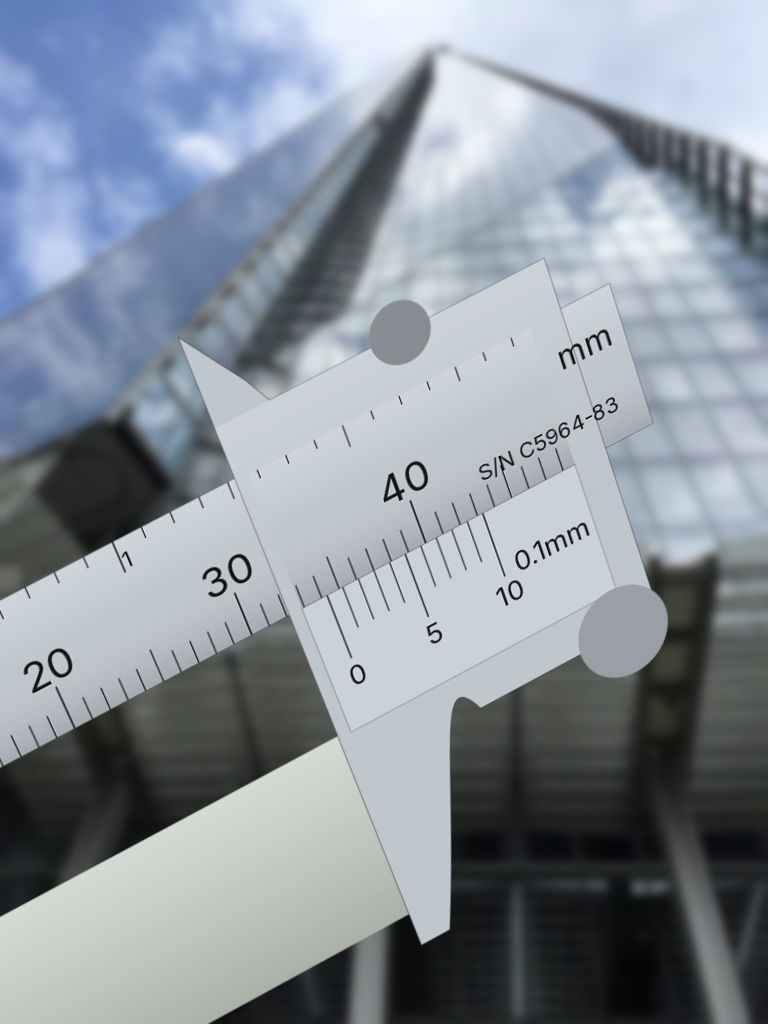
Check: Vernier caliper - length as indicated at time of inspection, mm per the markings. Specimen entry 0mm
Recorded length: 34.3mm
